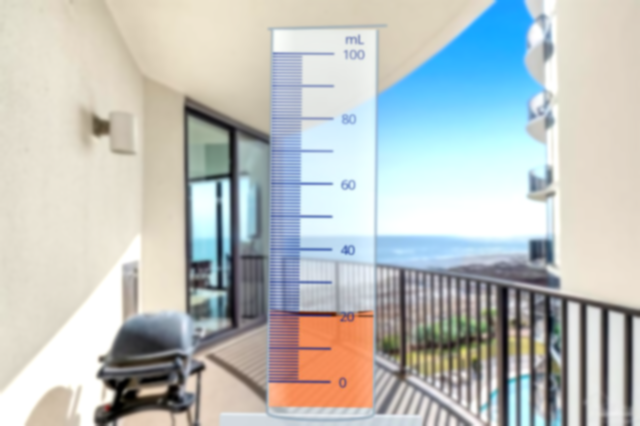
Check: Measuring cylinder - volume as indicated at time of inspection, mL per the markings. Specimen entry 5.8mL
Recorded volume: 20mL
